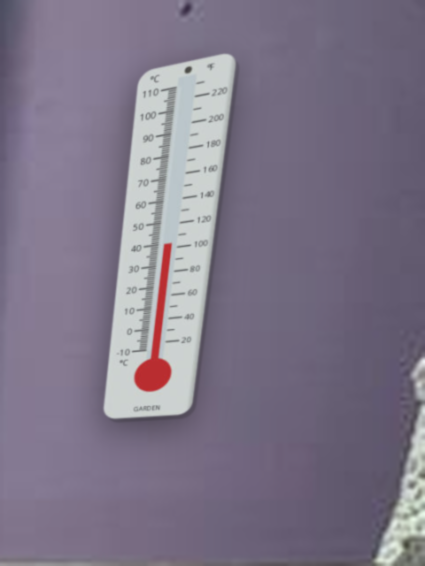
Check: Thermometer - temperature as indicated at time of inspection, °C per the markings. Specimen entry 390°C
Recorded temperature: 40°C
